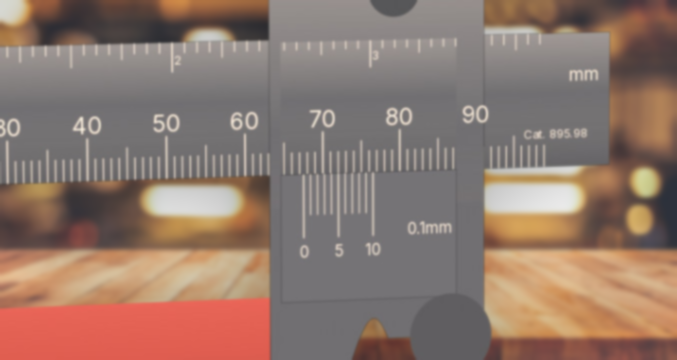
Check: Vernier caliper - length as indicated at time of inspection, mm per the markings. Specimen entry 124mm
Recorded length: 67.5mm
